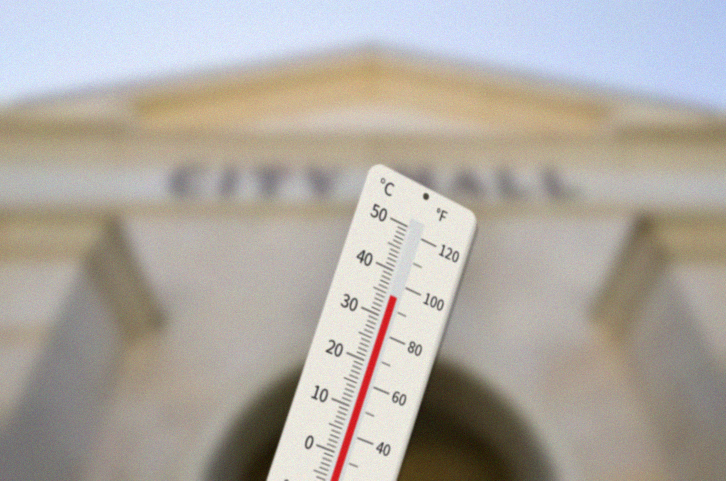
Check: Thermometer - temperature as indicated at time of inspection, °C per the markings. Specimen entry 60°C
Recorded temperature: 35°C
